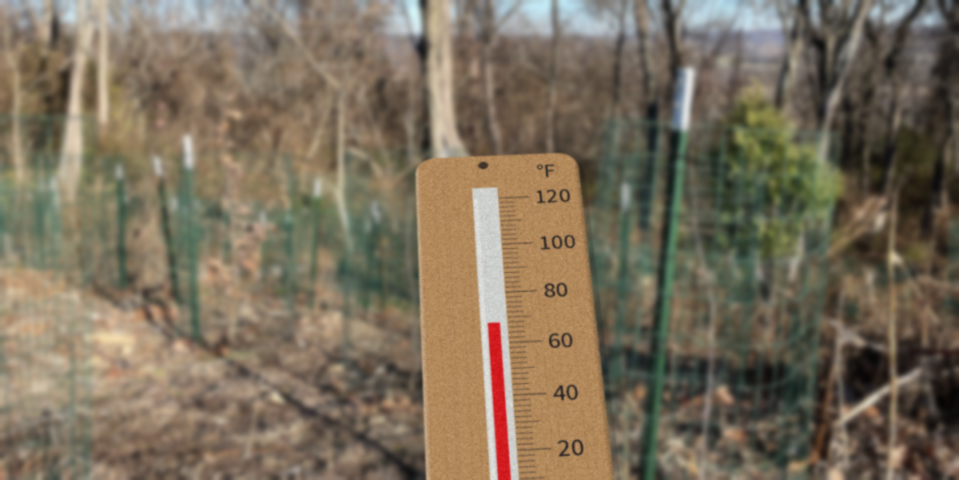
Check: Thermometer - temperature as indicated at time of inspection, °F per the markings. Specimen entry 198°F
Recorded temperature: 68°F
